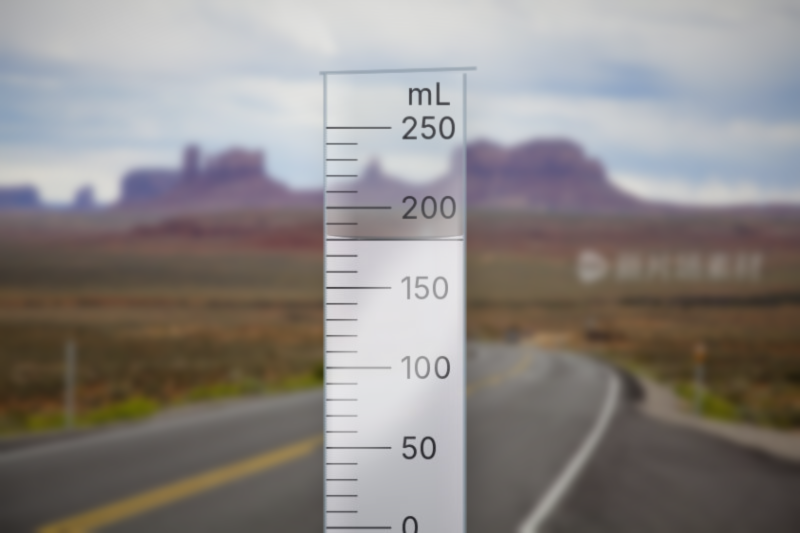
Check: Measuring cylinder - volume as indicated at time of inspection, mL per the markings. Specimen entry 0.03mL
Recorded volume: 180mL
